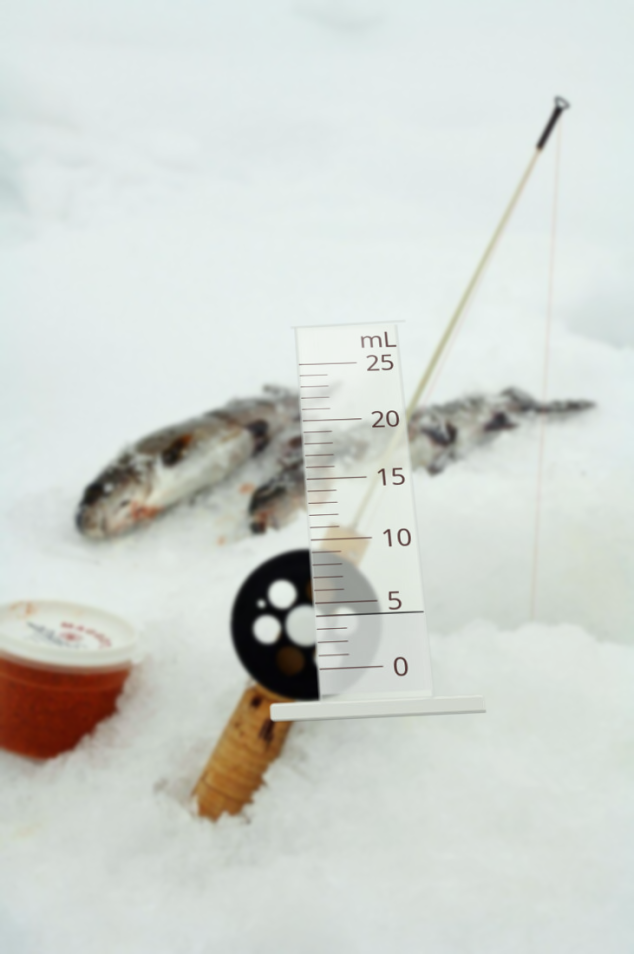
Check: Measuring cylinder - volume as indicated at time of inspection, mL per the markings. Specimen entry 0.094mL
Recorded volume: 4mL
